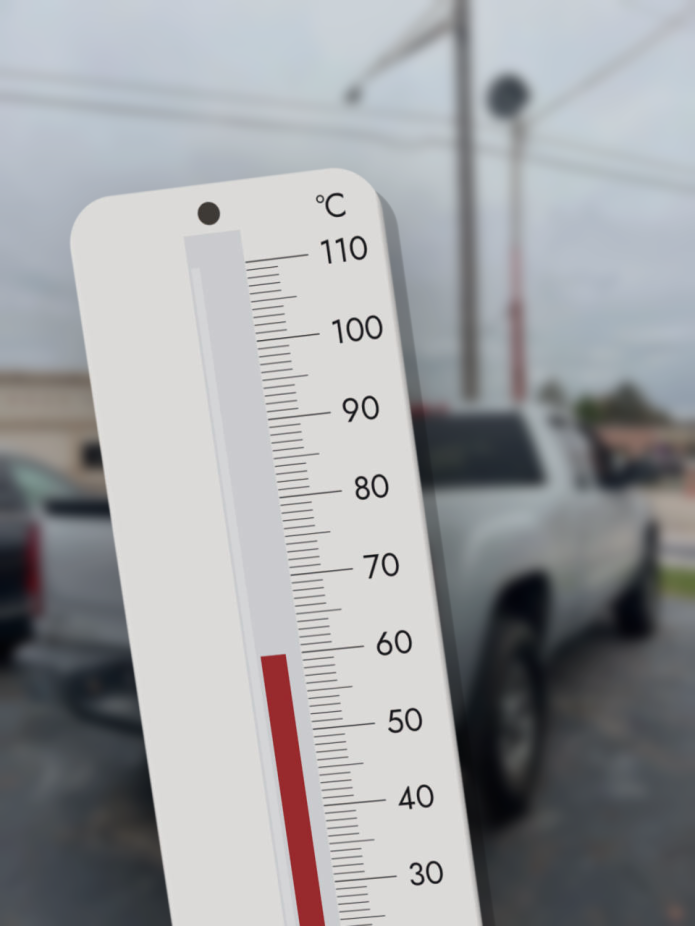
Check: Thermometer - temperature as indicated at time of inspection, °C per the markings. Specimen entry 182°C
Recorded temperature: 60°C
